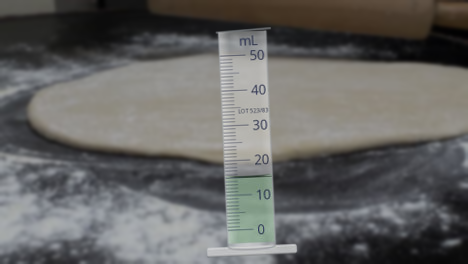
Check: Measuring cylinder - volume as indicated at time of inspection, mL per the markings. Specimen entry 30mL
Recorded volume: 15mL
